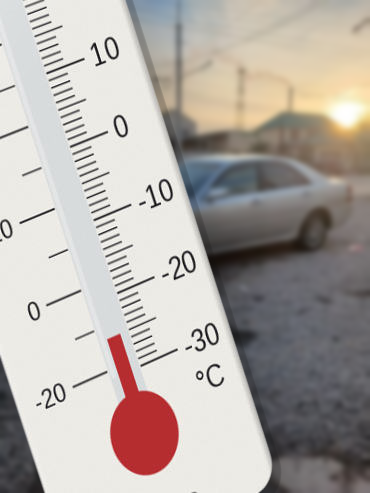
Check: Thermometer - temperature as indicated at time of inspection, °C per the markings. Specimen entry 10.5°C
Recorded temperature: -25°C
